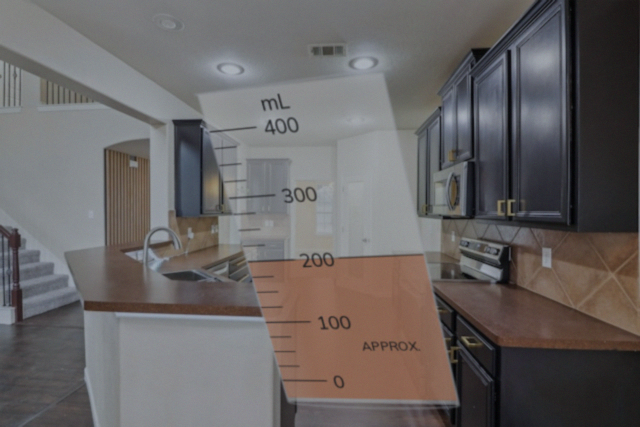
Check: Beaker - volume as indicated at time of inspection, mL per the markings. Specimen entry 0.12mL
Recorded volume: 200mL
